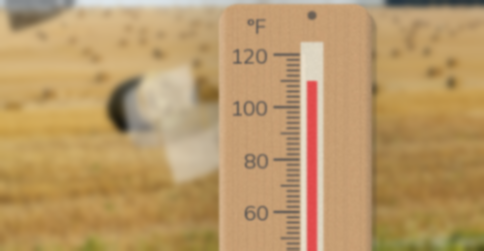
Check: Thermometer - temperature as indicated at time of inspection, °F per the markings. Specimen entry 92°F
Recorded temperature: 110°F
